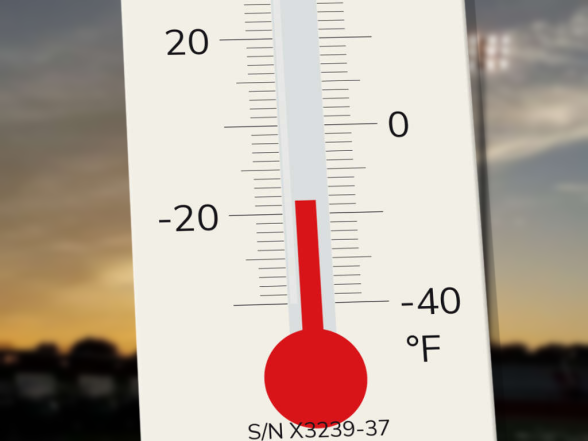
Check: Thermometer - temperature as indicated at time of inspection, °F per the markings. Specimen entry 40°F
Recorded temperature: -17°F
